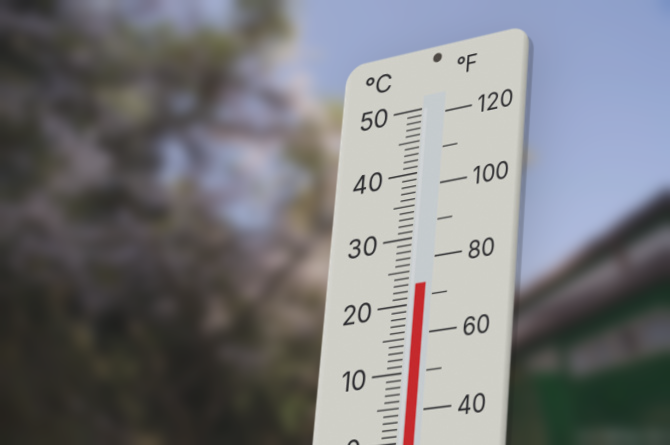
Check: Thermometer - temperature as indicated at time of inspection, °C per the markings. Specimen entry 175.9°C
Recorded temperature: 23°C
